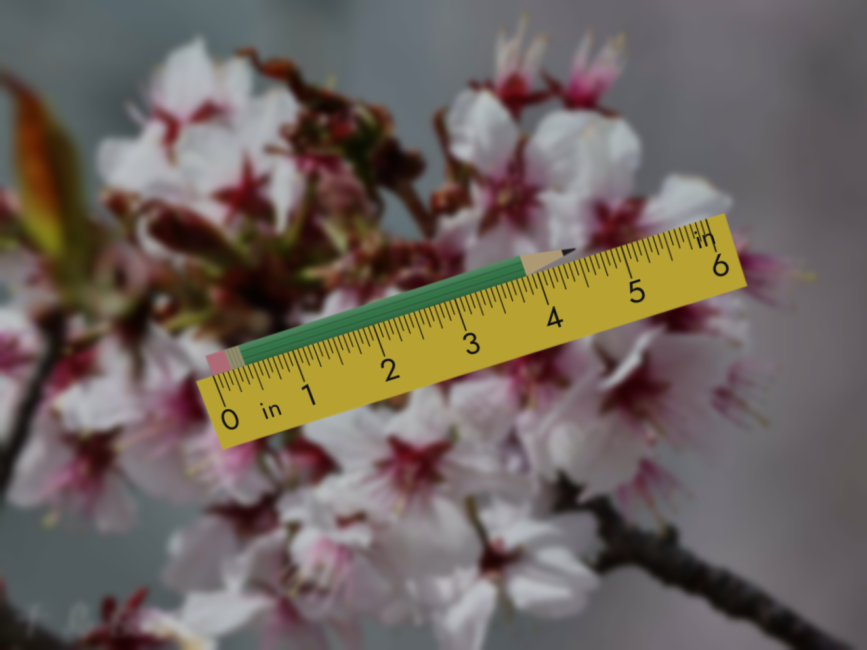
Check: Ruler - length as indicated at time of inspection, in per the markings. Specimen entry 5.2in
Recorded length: 4.5in
